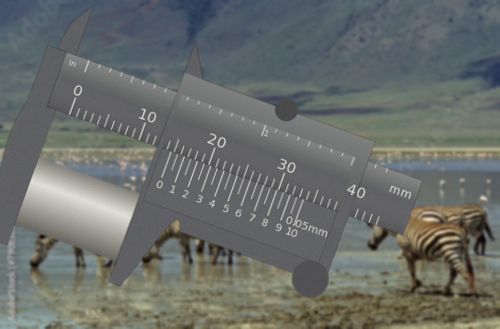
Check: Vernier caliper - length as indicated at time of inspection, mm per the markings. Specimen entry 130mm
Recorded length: 14.6mm
